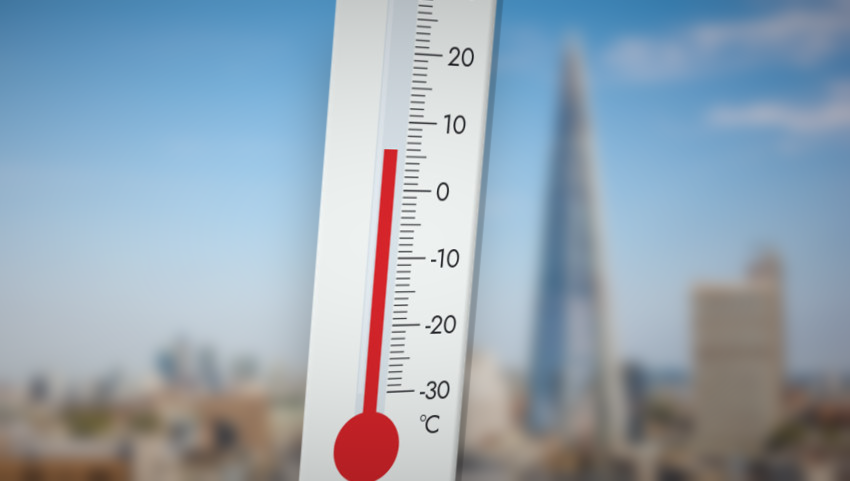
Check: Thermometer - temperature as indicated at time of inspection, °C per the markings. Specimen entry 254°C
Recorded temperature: 6°C
